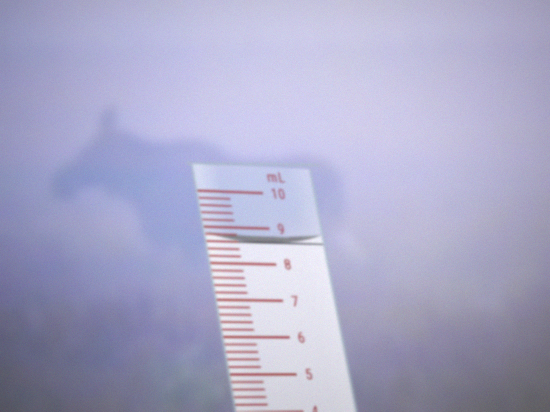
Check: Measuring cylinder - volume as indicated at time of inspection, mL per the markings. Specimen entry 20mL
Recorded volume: 8.6mL
